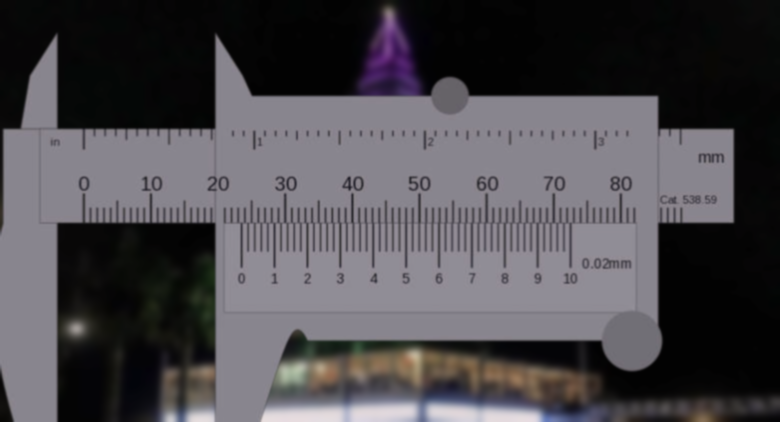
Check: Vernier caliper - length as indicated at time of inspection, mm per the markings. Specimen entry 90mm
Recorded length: 23.5mm
